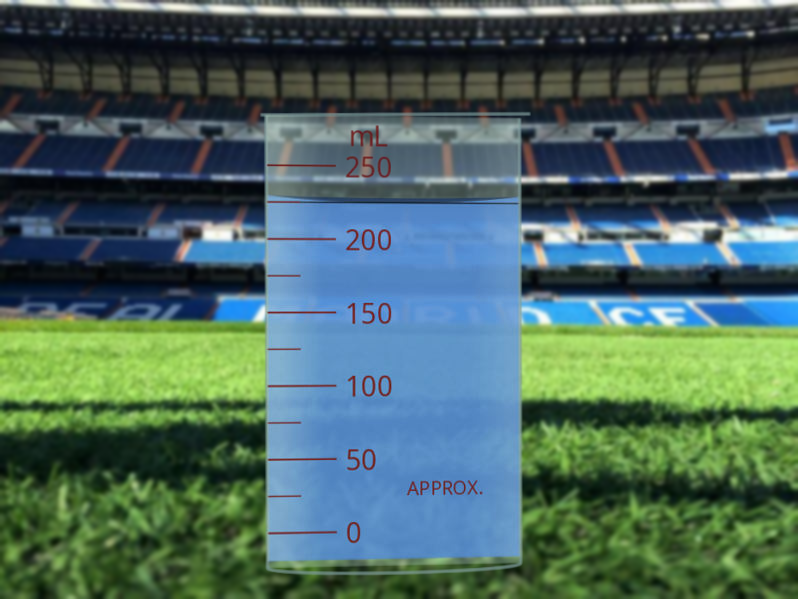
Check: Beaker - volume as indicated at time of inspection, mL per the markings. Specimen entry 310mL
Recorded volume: 225mL
